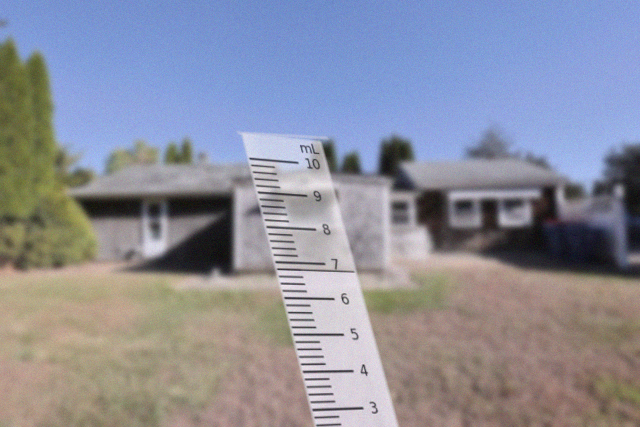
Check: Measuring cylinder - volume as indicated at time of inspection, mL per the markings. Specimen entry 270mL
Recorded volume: 6.8mL
